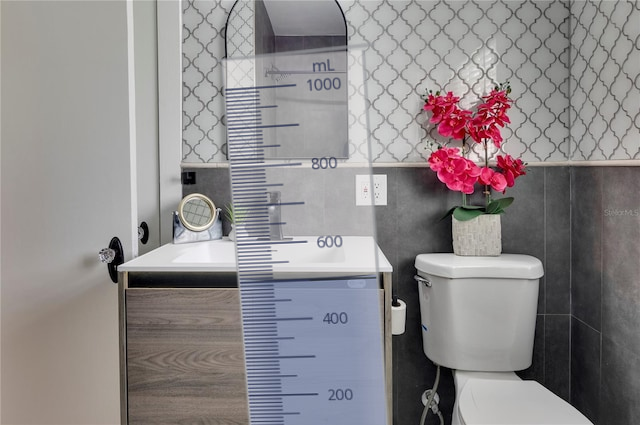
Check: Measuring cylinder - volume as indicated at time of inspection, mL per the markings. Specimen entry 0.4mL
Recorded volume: 500mL
